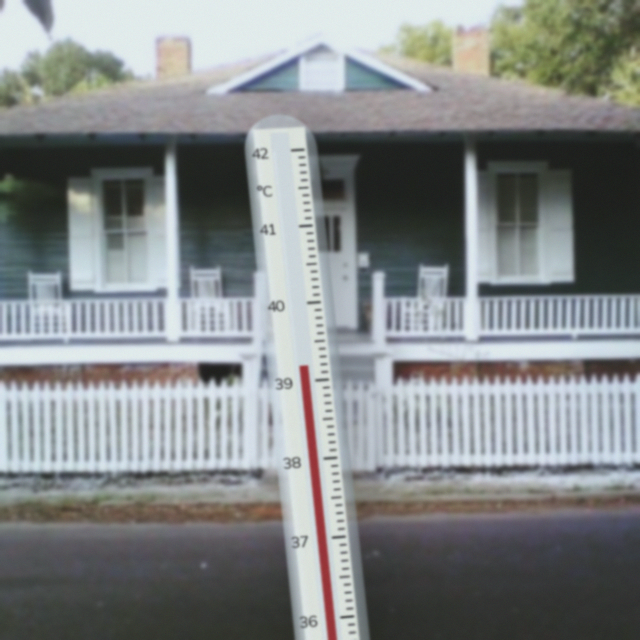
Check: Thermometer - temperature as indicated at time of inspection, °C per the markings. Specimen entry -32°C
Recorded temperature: 39.2°C
